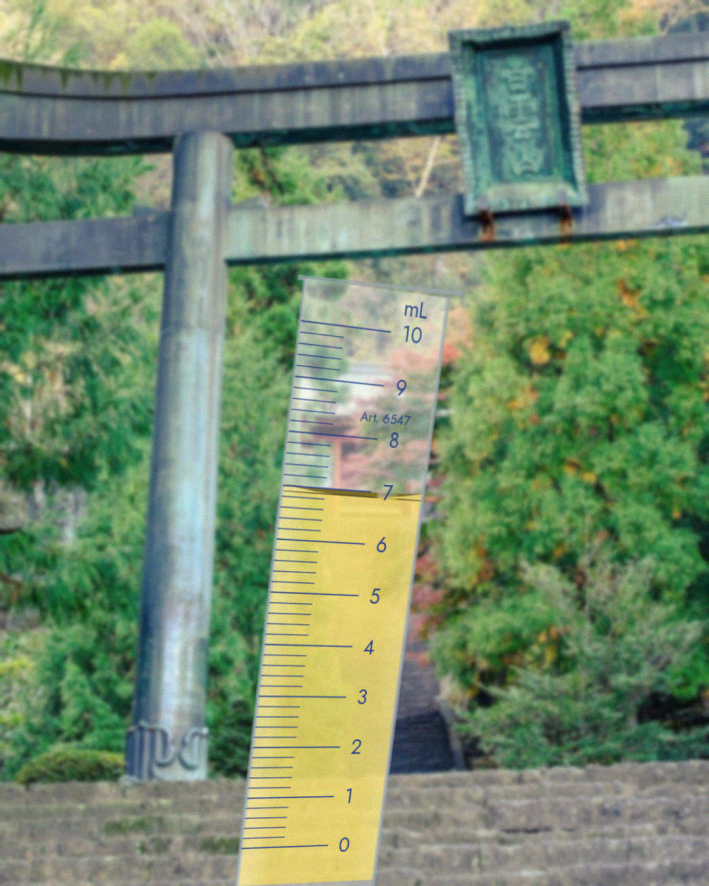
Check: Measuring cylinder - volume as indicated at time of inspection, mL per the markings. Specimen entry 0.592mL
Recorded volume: 6.9mL
